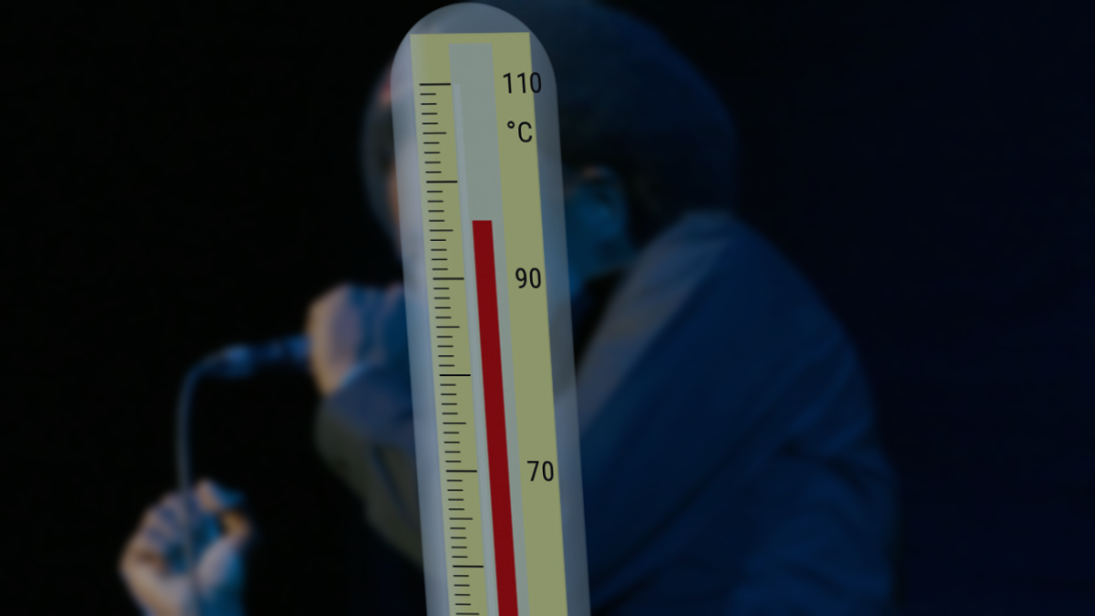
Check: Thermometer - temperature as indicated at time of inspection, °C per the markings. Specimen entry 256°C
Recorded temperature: 96°C
